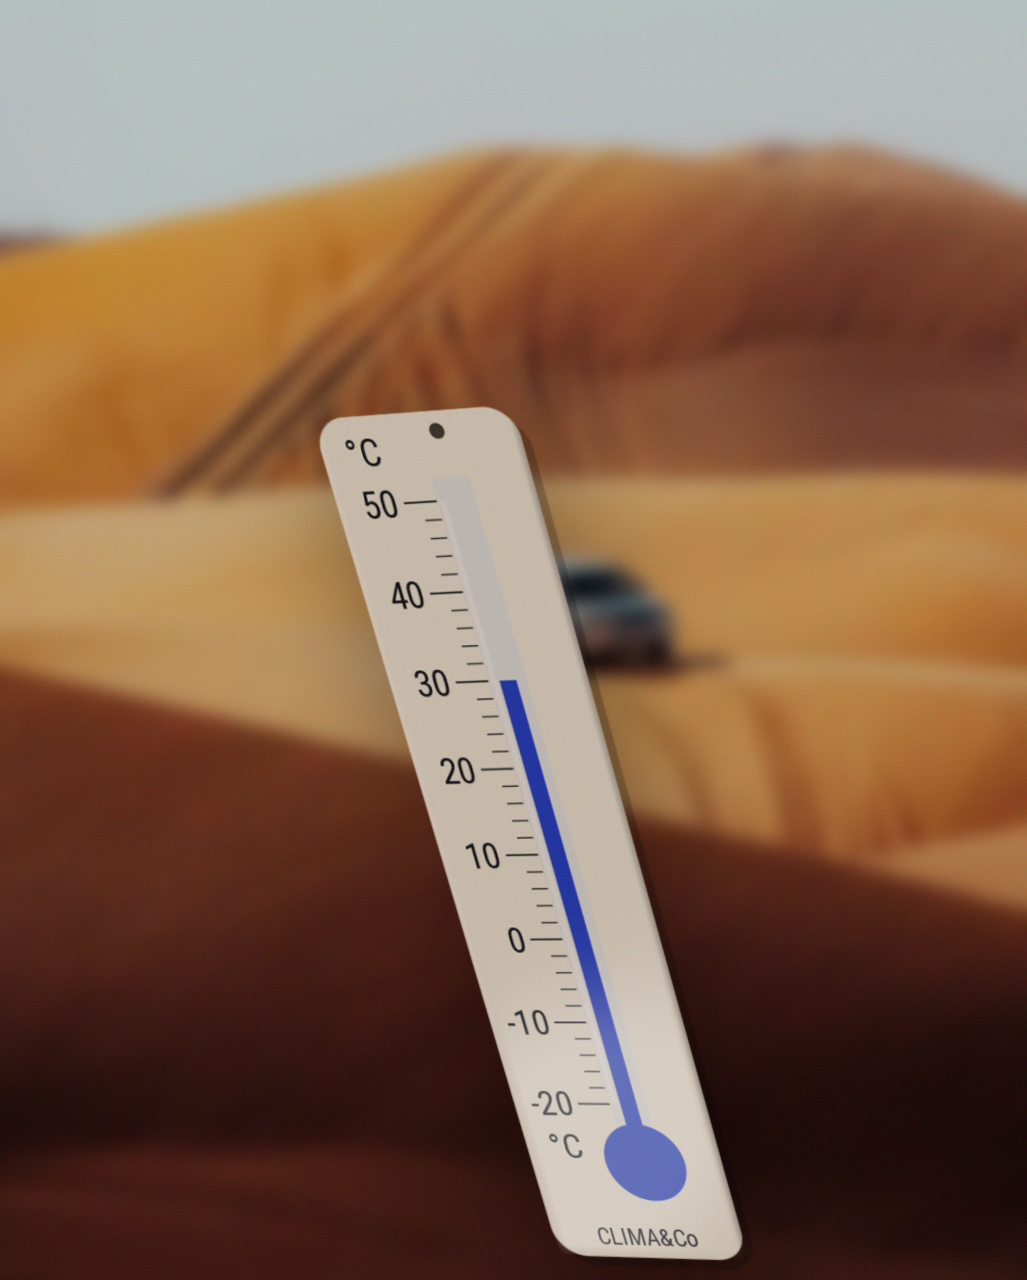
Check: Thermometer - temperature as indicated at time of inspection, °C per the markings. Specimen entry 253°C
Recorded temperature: 30°C
